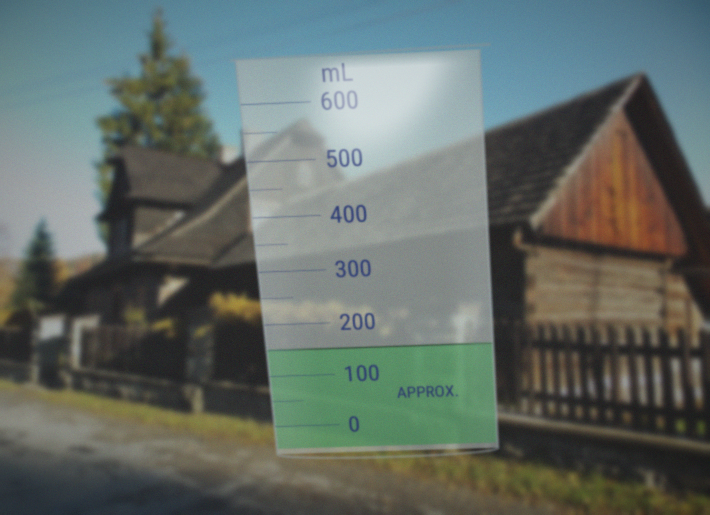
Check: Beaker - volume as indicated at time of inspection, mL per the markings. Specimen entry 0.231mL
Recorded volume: 150mL
